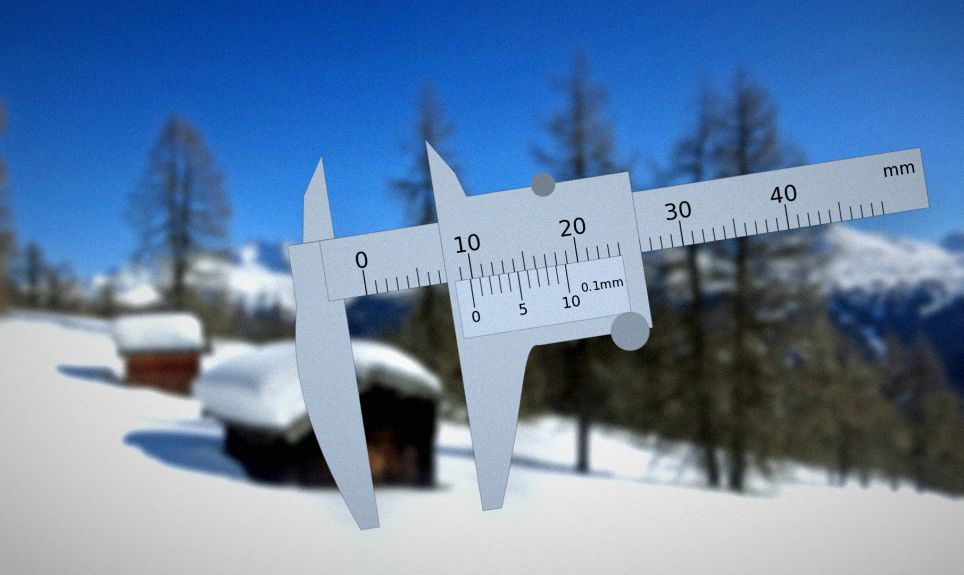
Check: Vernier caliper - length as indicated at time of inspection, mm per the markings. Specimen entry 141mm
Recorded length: 9.8mm
